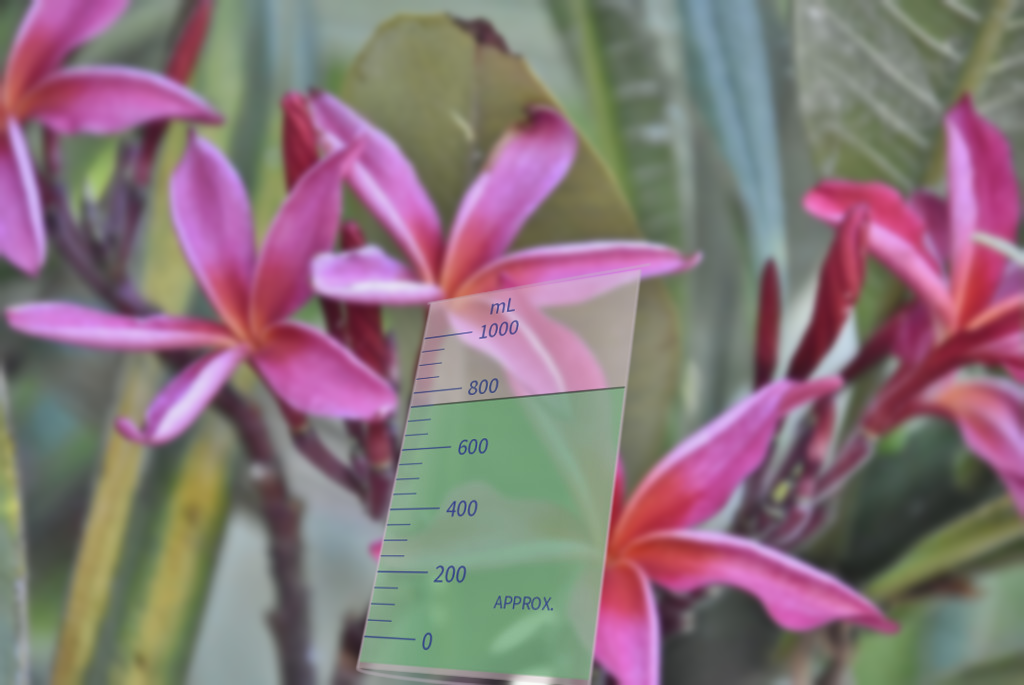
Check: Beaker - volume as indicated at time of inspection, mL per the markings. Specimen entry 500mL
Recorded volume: 750mL
